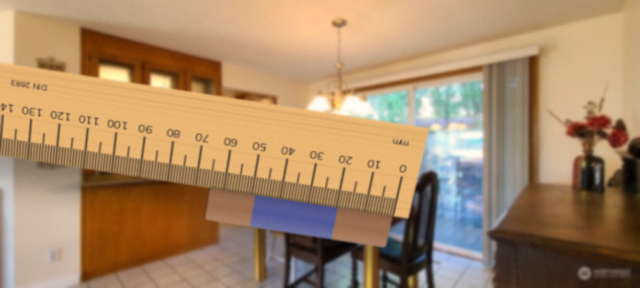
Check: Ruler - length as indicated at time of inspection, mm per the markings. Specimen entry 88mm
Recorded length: 65mm
